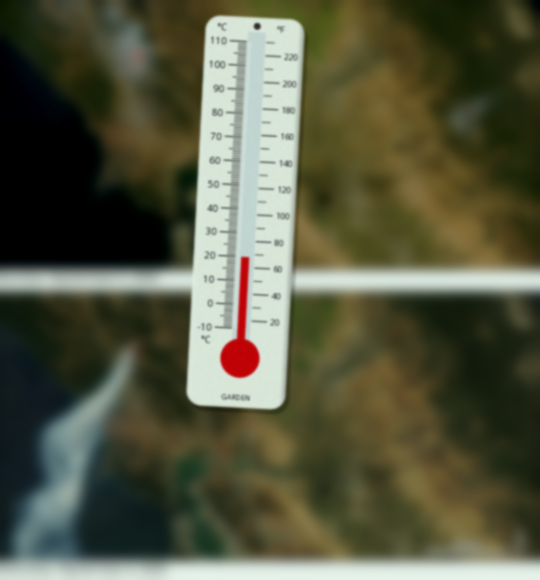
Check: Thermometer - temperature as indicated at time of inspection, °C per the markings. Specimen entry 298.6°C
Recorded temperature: 20°C
